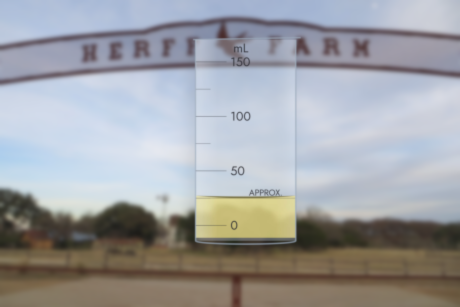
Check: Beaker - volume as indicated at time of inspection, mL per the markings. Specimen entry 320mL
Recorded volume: 25mL
